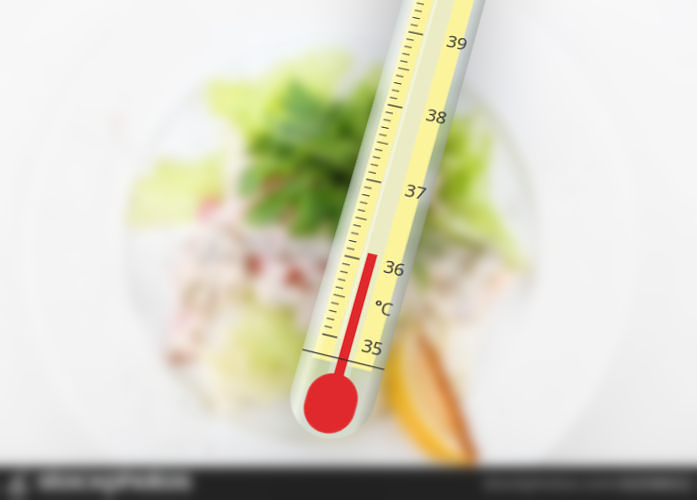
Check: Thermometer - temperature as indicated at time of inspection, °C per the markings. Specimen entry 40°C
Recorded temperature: 36.1°C
